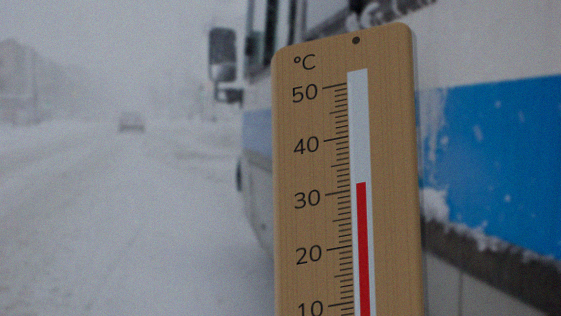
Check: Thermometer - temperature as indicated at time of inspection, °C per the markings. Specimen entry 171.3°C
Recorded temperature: 31°C
